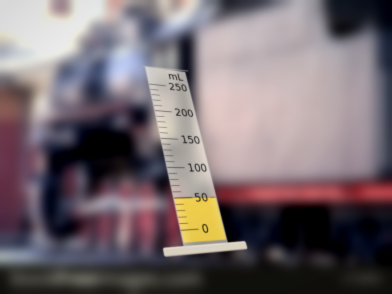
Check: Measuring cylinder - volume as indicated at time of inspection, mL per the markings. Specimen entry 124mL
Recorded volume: 50mL
